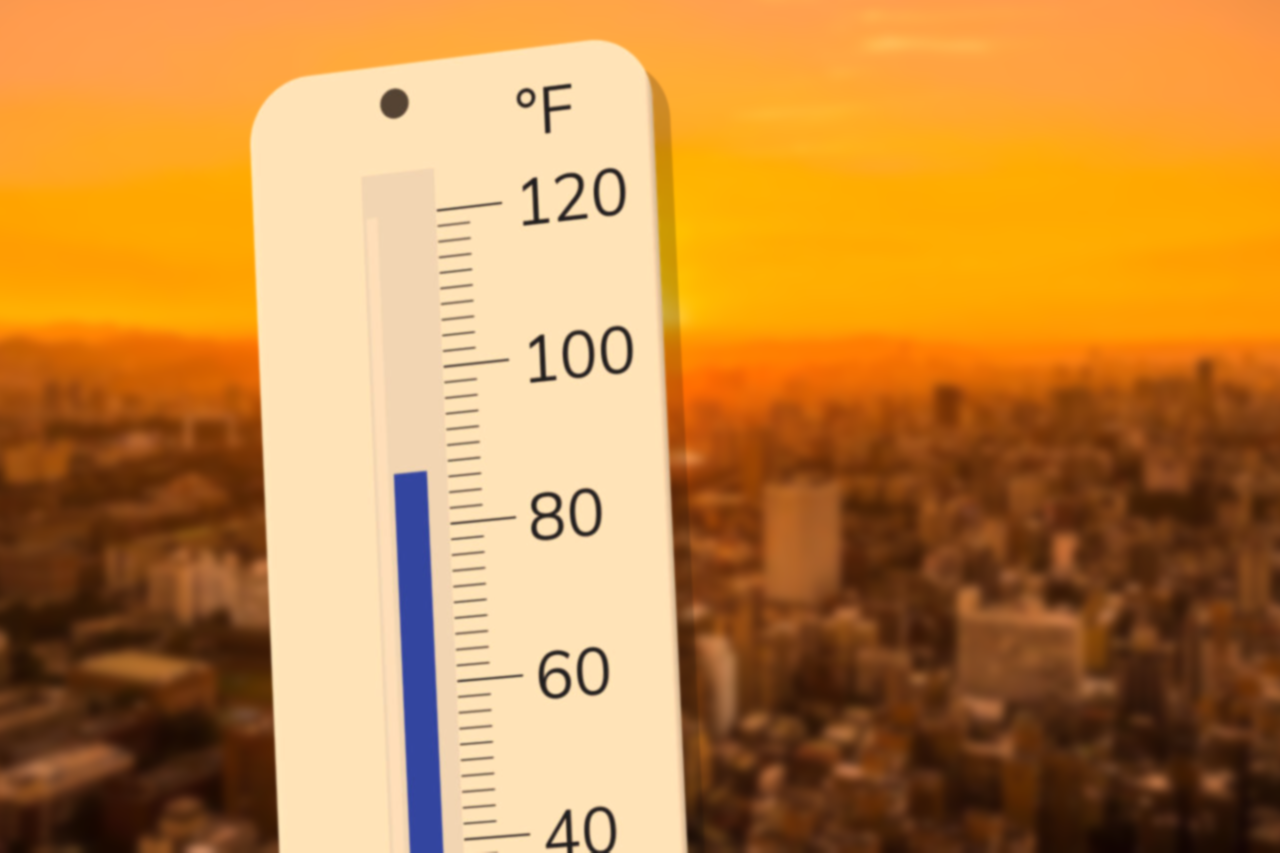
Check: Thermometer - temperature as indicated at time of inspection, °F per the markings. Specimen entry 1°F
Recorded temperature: 87°F
